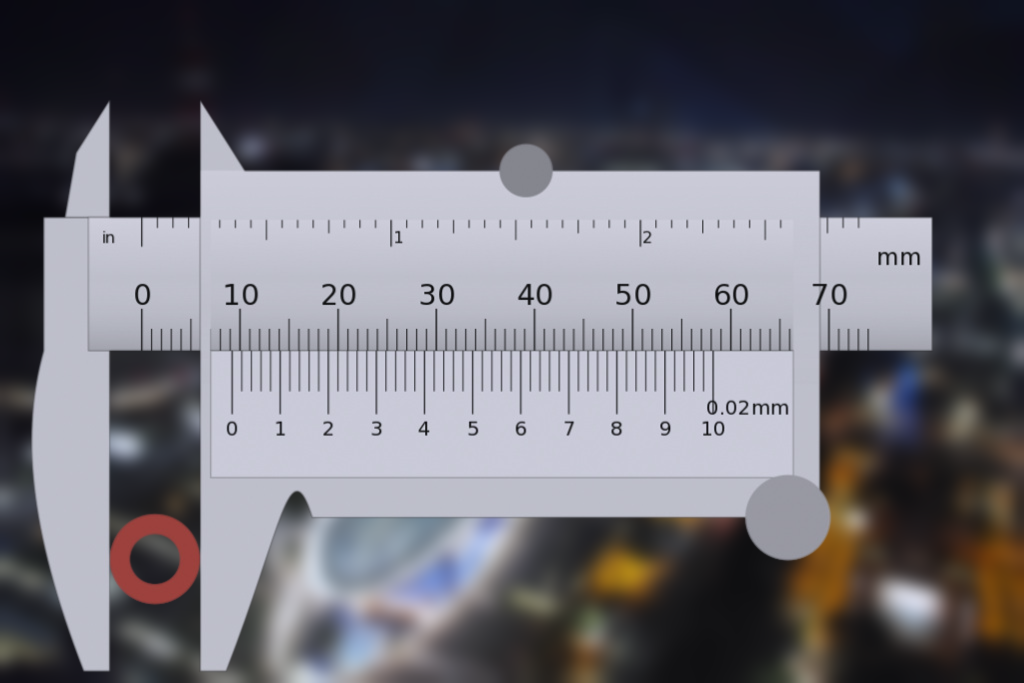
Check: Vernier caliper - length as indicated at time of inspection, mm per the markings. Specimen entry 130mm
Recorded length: 9.2mm
